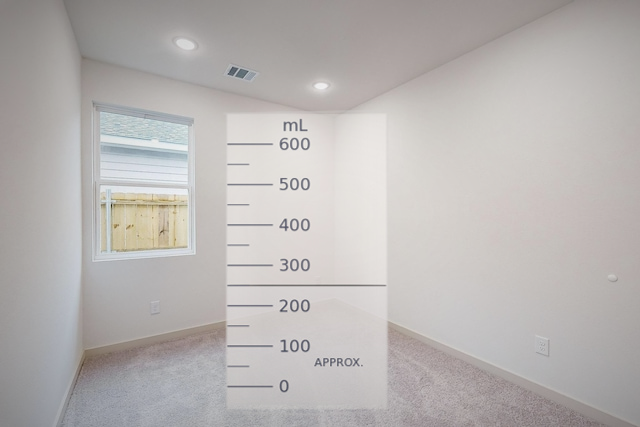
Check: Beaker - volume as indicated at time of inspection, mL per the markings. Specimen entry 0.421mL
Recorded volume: 250mL
